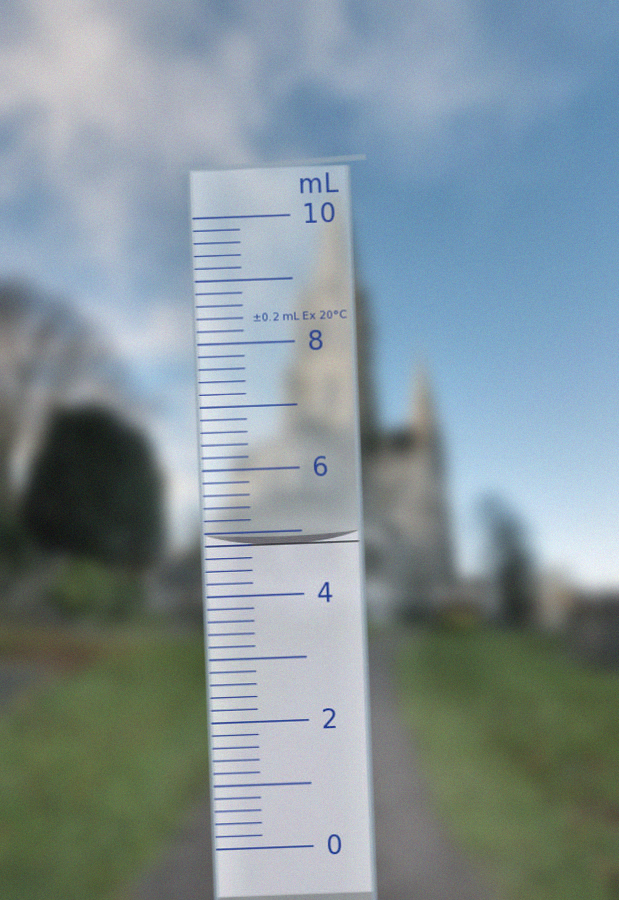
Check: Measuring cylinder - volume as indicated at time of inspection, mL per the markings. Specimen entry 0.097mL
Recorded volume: 4.8mL
